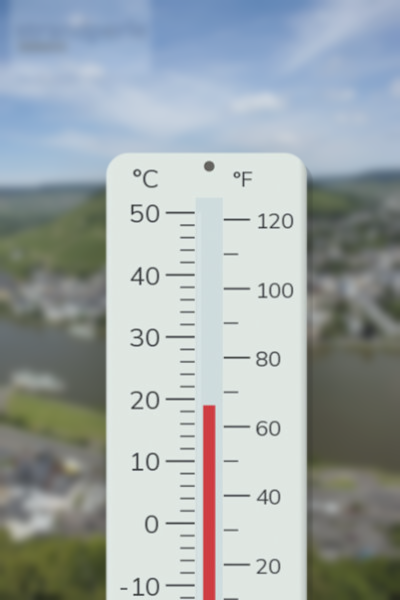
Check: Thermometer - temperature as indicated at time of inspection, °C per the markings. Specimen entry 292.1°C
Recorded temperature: 19°C
